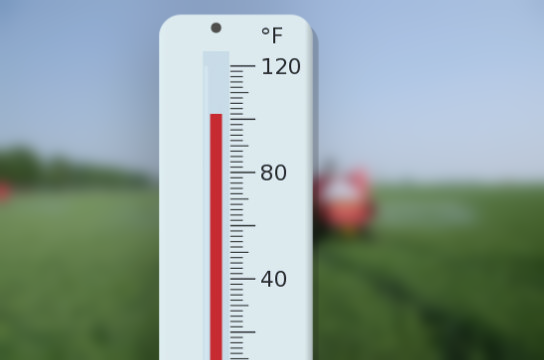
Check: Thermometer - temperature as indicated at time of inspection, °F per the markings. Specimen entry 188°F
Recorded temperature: 102°F
